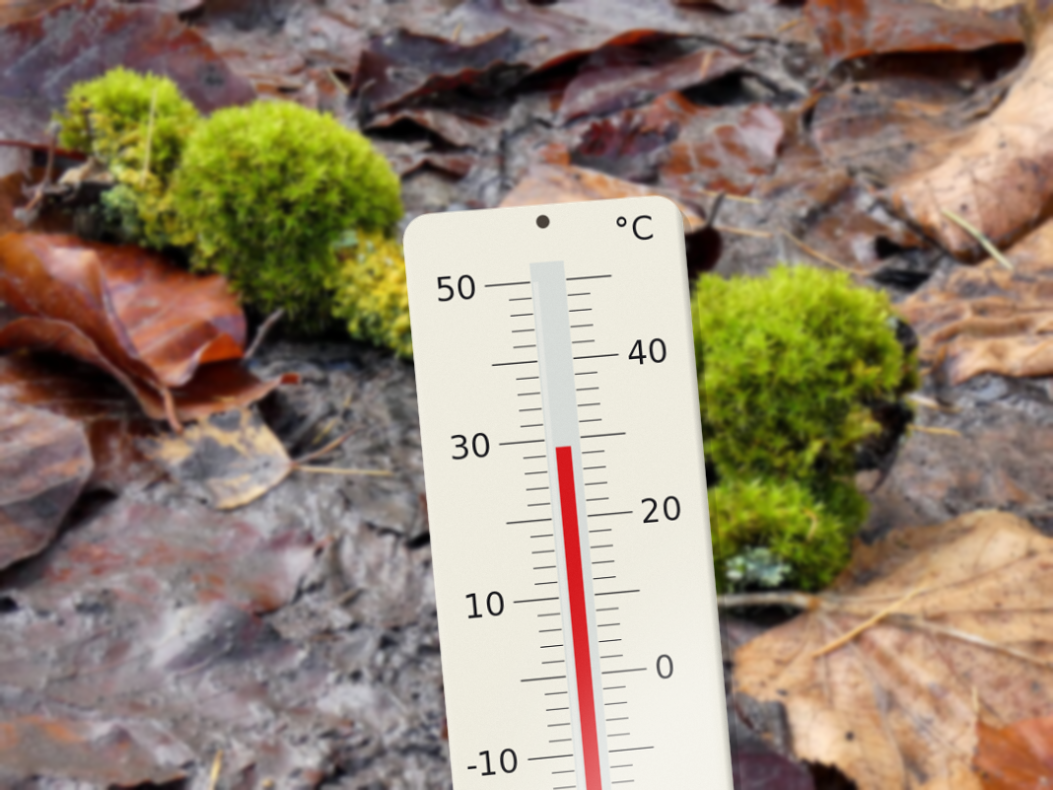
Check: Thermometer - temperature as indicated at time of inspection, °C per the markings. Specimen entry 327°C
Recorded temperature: 29°C
